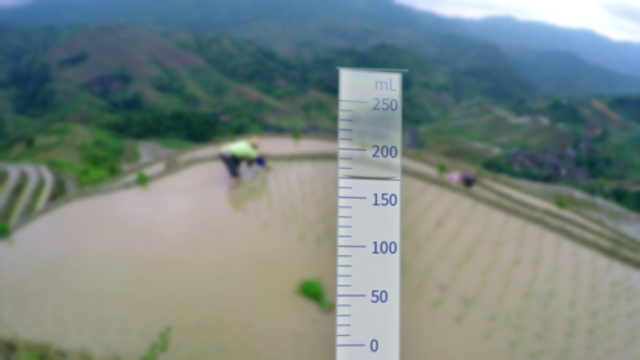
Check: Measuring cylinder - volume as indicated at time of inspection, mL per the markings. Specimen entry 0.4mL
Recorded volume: 170mL
